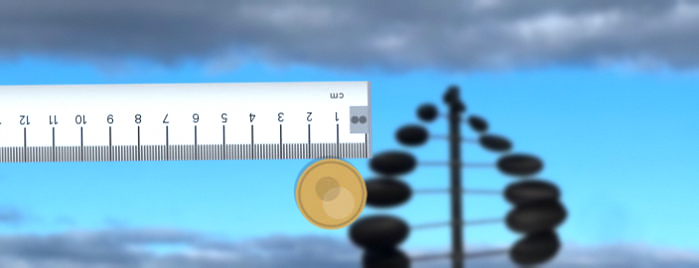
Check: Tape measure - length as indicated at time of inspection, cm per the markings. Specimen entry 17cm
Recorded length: 2.5cm
